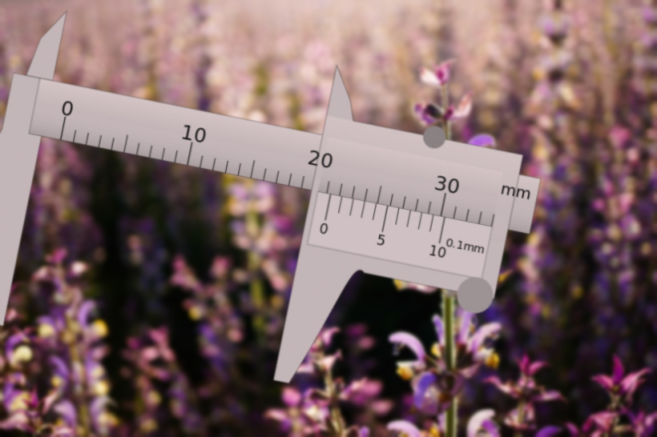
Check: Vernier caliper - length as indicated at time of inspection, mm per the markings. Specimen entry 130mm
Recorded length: 21.3mm
